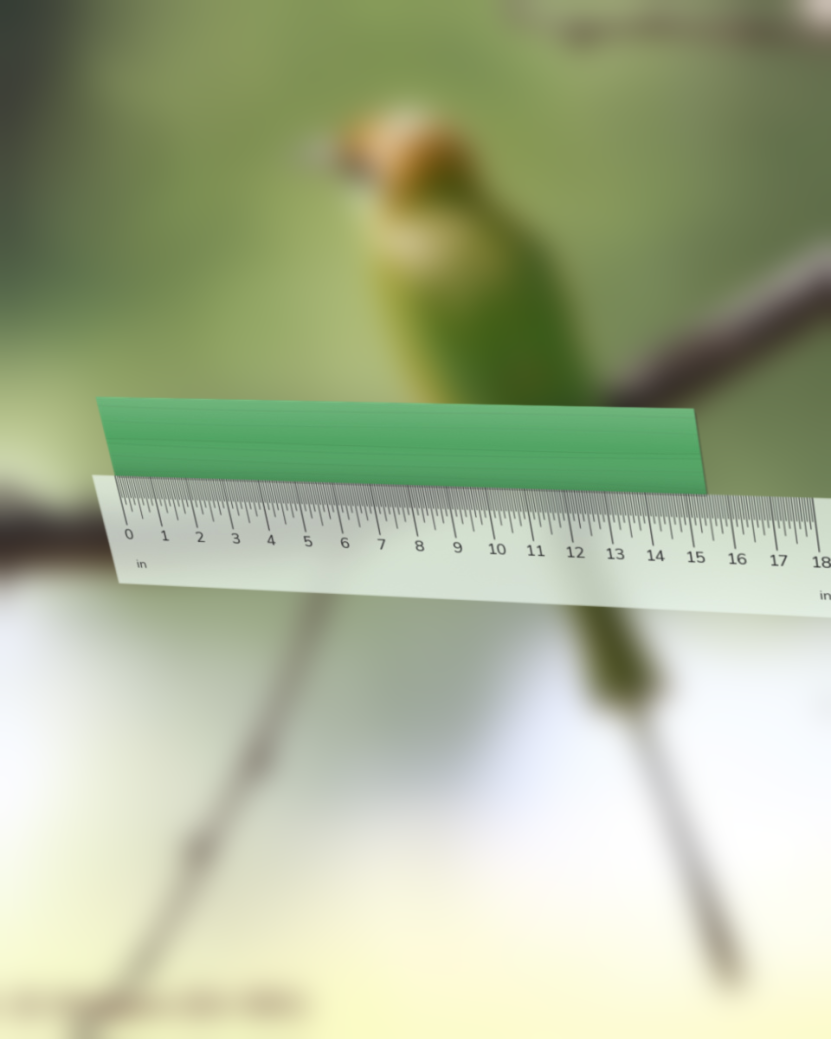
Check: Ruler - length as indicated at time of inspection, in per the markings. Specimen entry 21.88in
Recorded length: 15.5in
